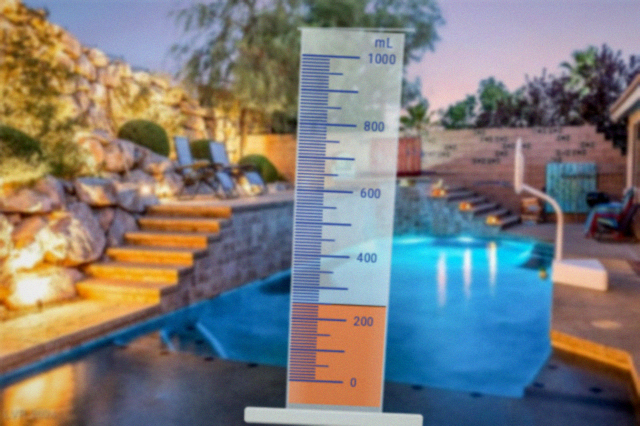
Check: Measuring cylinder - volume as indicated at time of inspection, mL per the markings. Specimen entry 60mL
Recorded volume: 250mL
